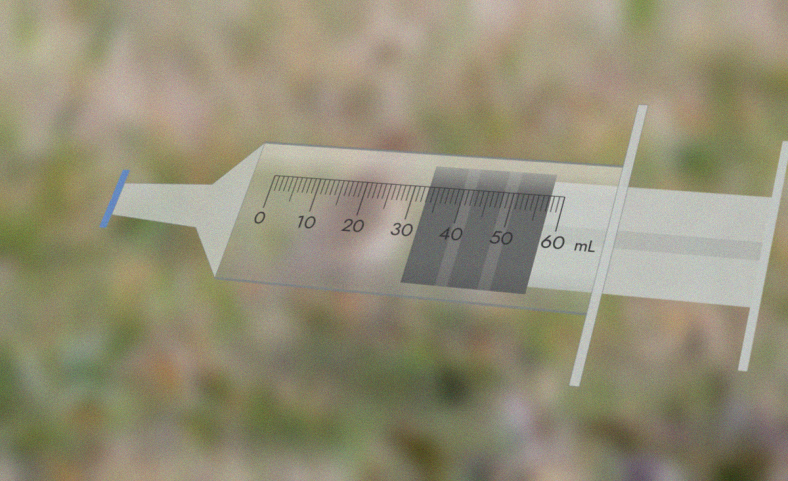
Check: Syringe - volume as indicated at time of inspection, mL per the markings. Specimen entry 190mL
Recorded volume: 33mL
